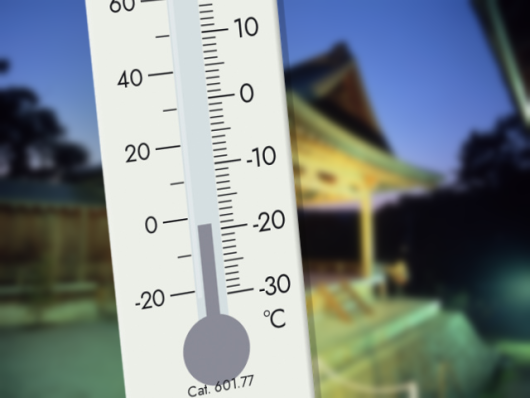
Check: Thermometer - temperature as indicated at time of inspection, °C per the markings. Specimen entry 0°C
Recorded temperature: -19°C
